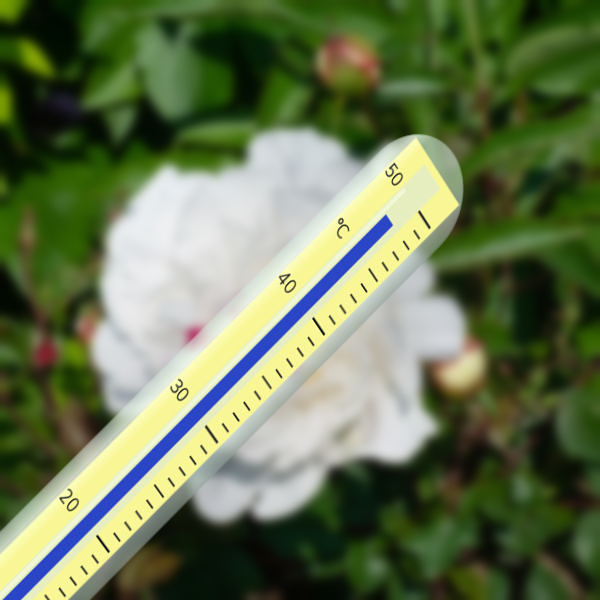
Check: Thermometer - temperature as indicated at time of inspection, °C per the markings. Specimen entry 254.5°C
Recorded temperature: 48°C
